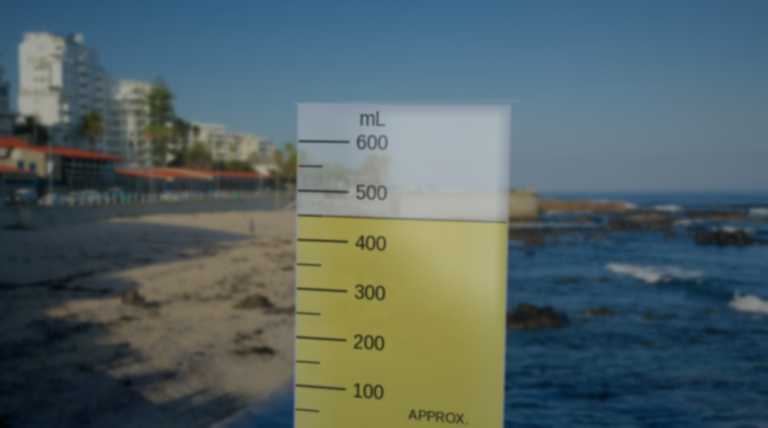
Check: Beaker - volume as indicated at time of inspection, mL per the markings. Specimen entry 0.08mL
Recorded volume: 450mL
